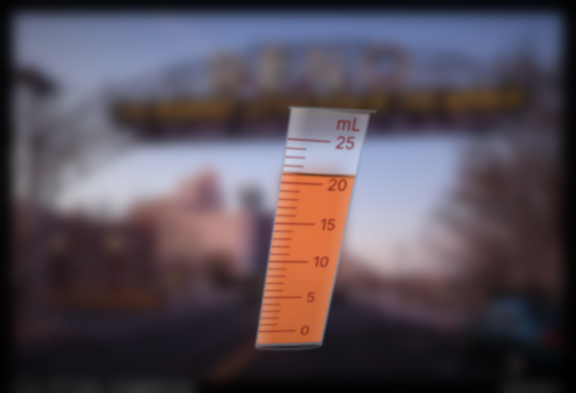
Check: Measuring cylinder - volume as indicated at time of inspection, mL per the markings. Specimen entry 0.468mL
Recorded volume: 21mL
